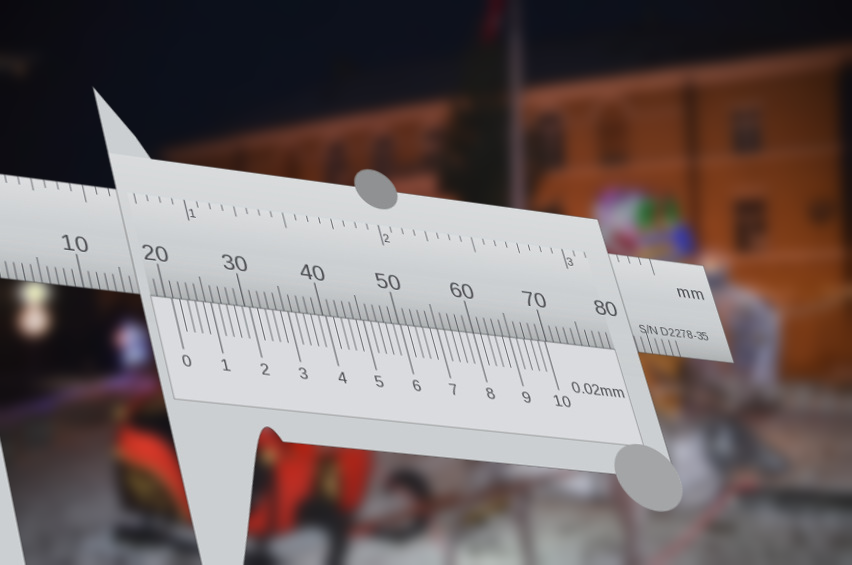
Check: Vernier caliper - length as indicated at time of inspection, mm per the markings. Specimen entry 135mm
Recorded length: 20.8mm
